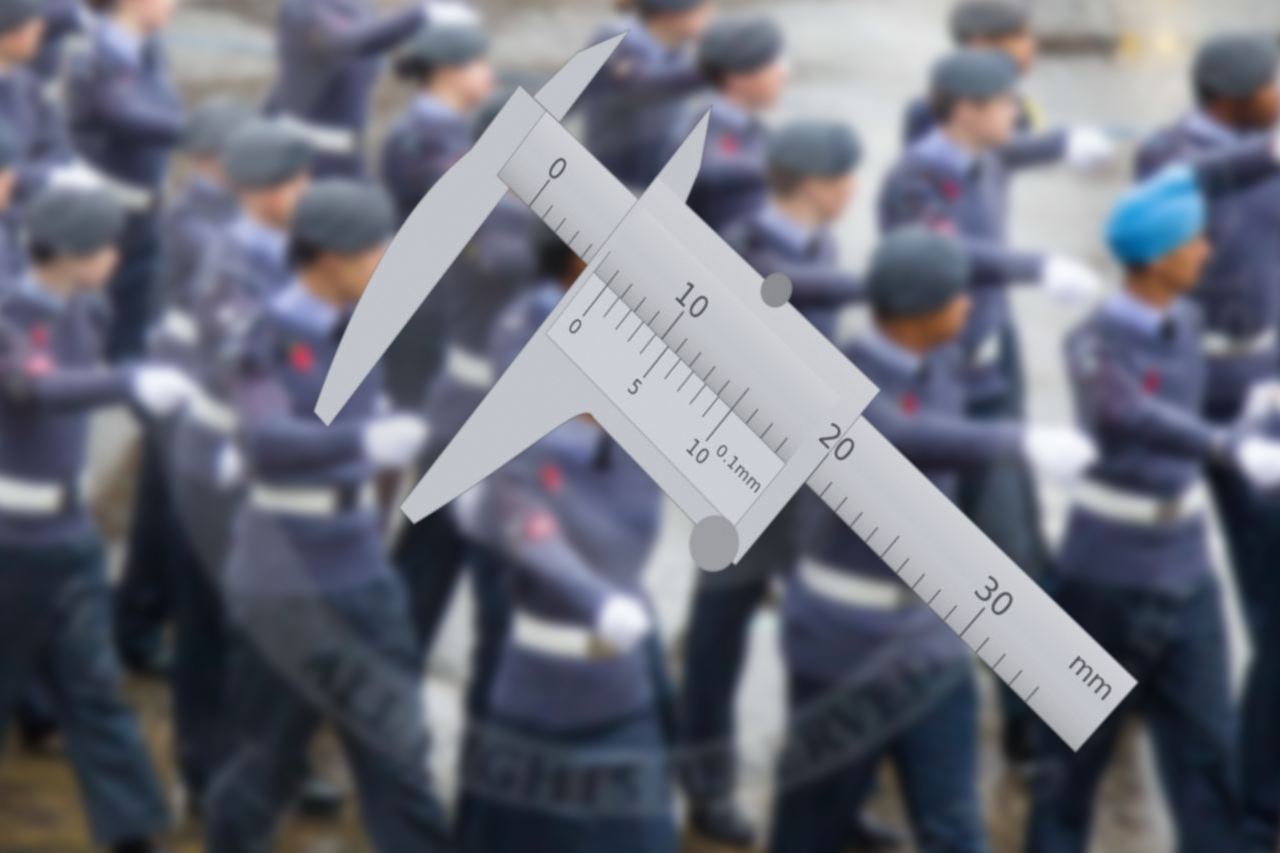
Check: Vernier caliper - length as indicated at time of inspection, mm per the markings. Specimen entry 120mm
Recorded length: 6.0mm
